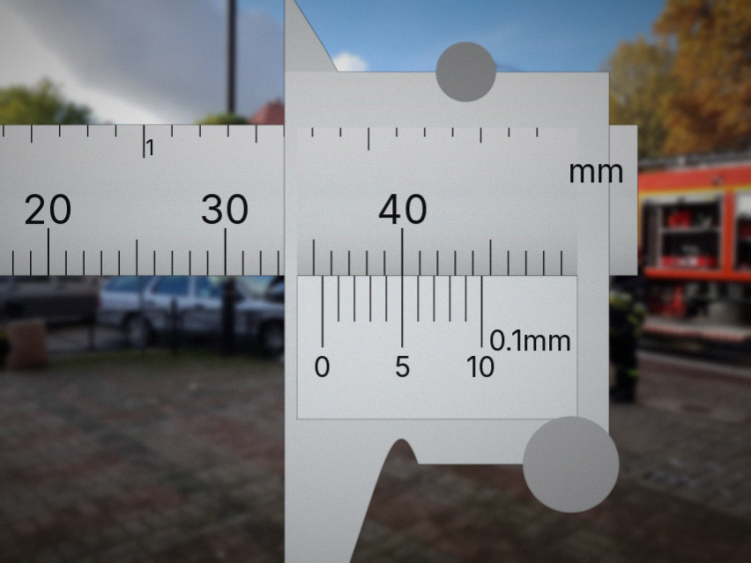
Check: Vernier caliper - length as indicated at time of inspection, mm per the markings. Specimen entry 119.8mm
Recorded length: 35.5mm
